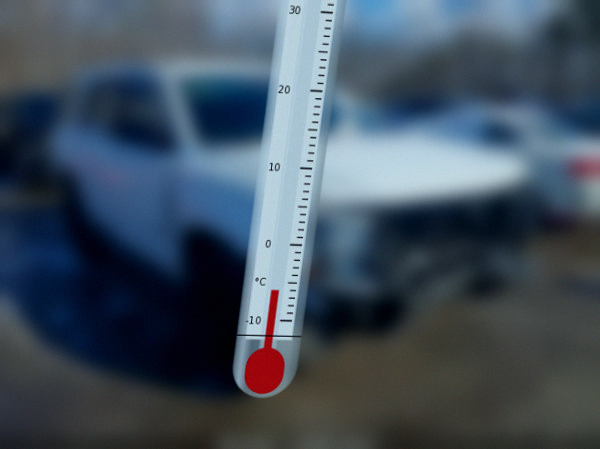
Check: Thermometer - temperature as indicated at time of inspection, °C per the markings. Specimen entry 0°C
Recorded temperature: -6°C
